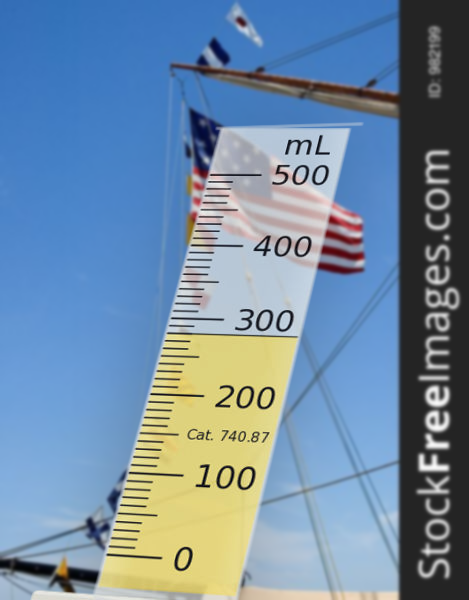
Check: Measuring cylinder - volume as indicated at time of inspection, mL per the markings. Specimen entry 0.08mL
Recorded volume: 280mL
